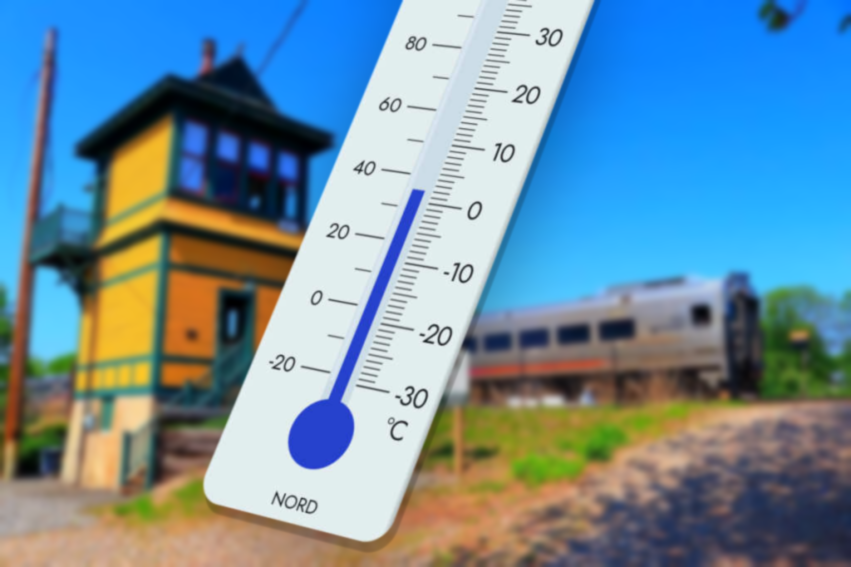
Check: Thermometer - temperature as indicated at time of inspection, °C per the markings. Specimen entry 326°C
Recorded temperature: 2°C
